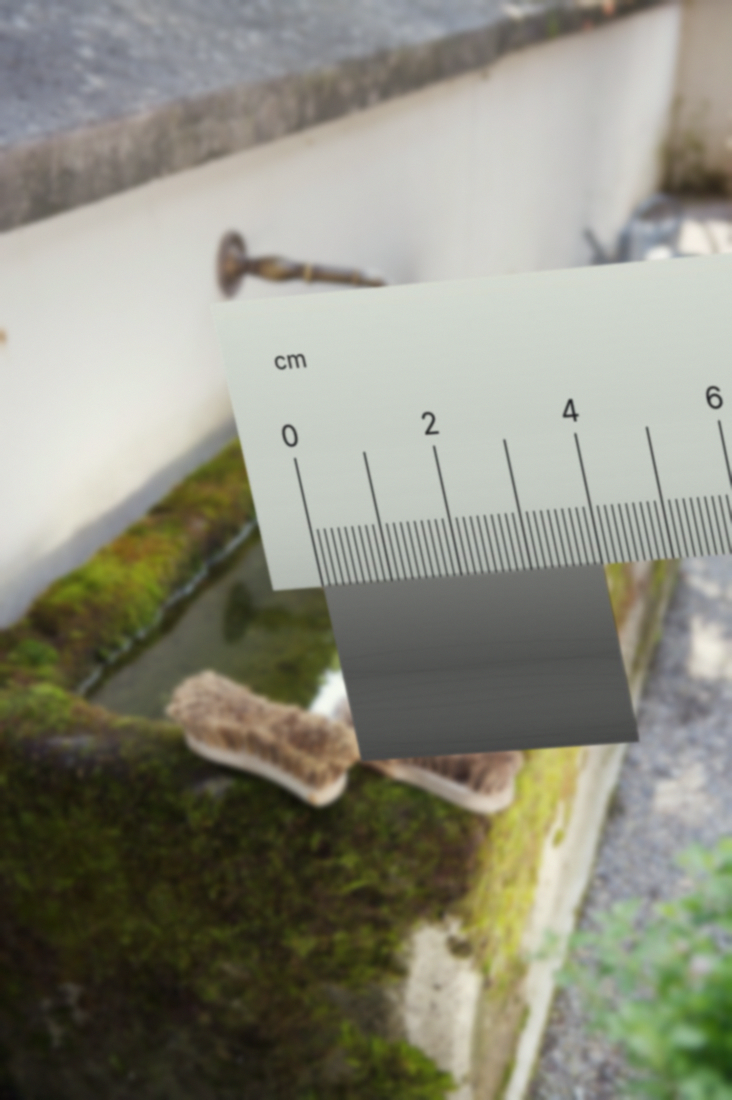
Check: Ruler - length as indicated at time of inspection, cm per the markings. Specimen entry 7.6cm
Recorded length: 4cm
